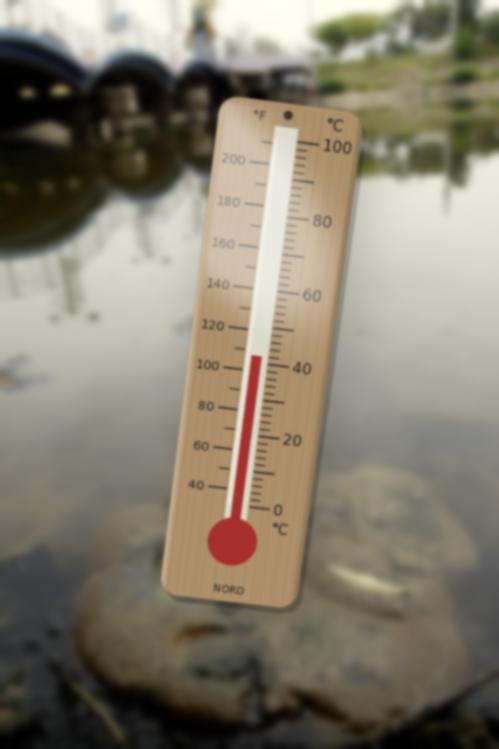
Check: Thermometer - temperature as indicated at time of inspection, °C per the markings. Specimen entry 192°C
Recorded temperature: 42°C
